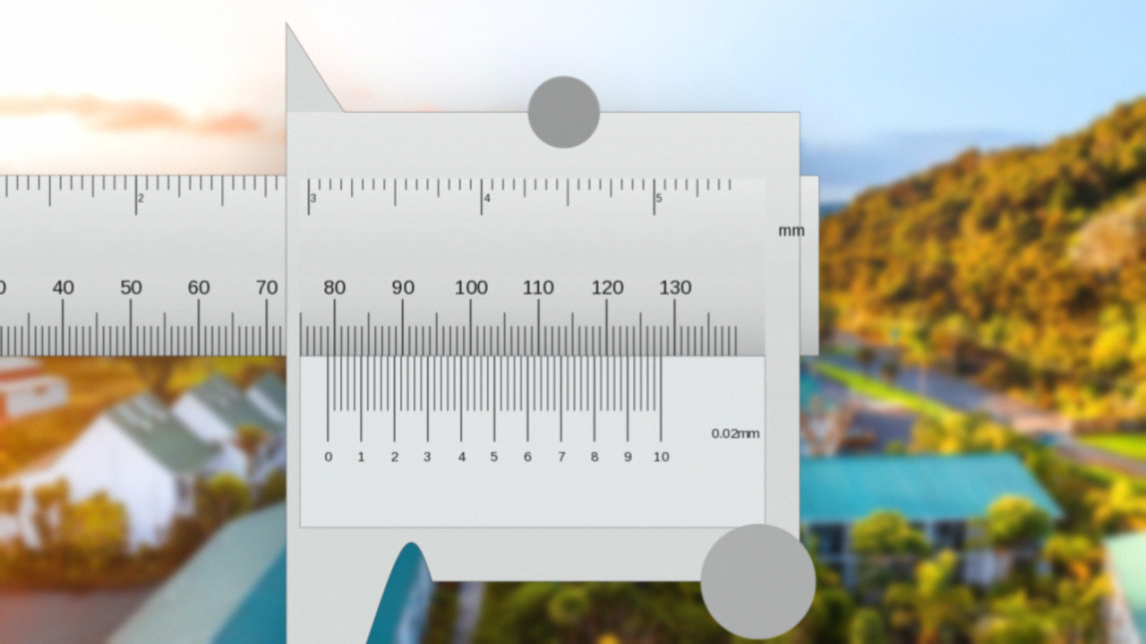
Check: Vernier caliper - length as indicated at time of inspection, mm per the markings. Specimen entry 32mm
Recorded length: 79.0mm
